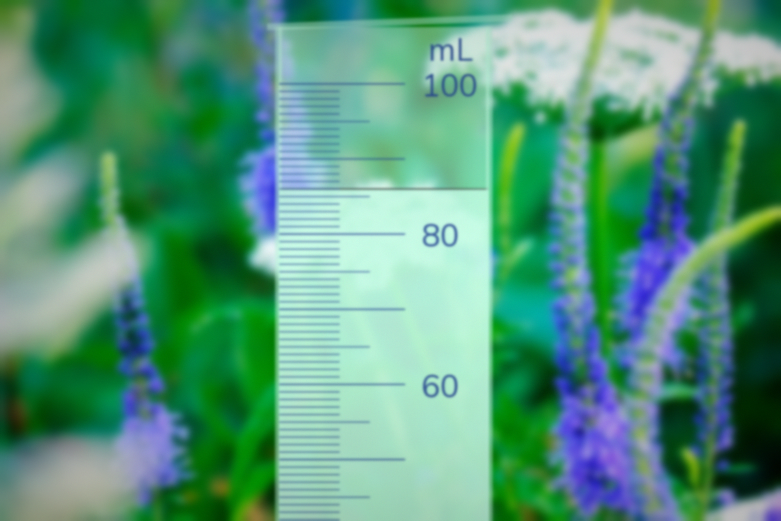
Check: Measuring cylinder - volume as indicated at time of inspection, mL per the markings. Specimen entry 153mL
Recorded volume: 86mL
